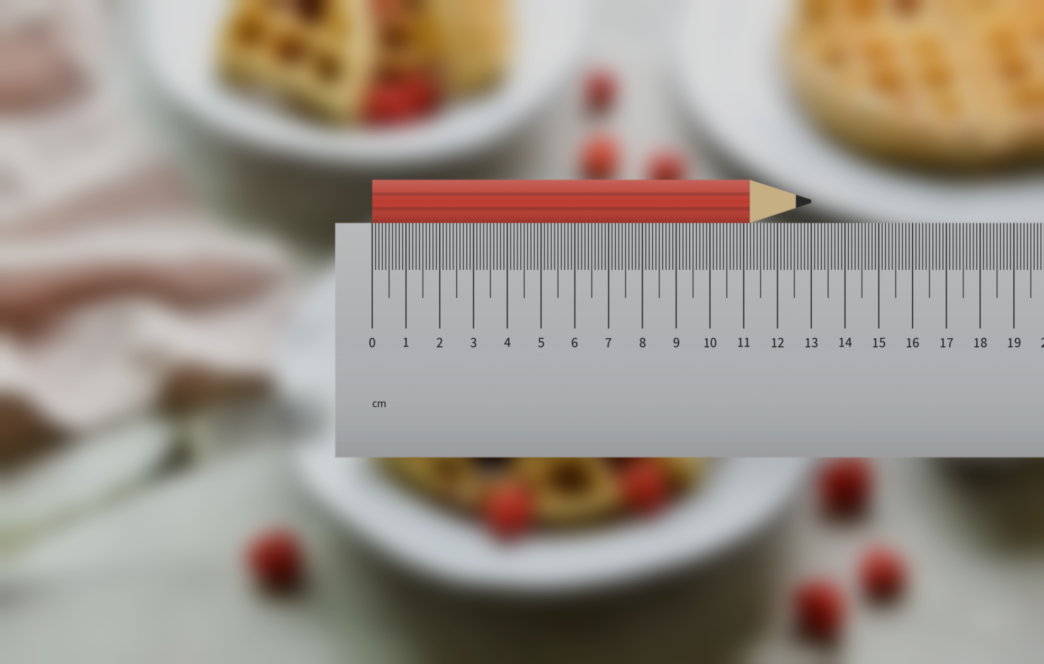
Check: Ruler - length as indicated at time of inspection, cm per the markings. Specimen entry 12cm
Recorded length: 13cm
